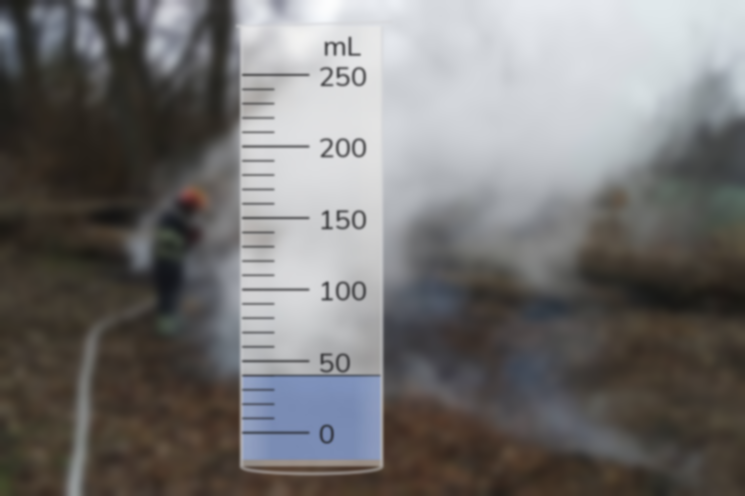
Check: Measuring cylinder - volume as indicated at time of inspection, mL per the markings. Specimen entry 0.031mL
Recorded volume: 40mL
